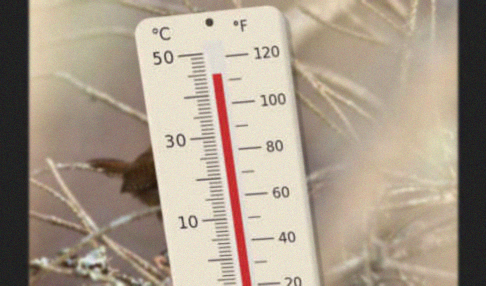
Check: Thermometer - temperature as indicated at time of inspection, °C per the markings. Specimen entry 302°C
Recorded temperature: 45°C
